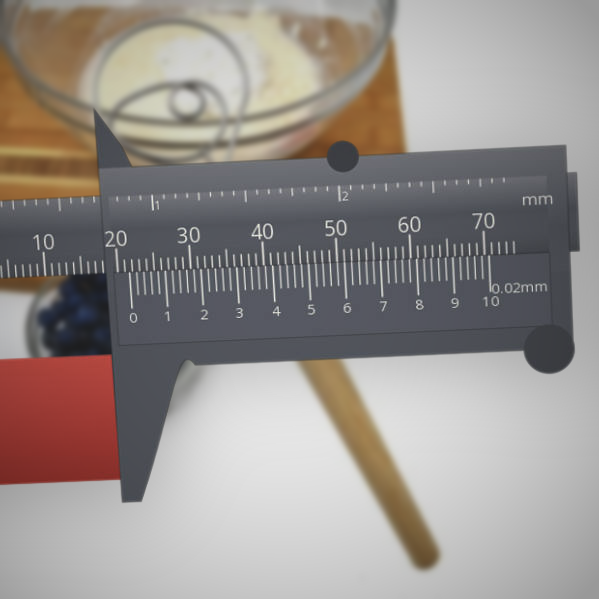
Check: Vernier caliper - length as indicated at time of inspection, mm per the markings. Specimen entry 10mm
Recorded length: 21.6mm
